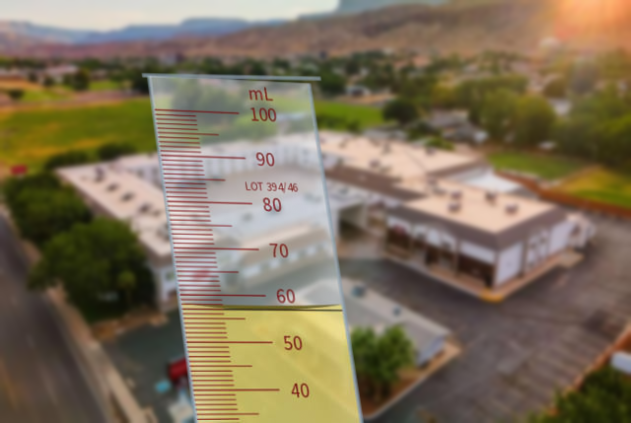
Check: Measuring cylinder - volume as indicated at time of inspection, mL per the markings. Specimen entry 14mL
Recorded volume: 57mL
